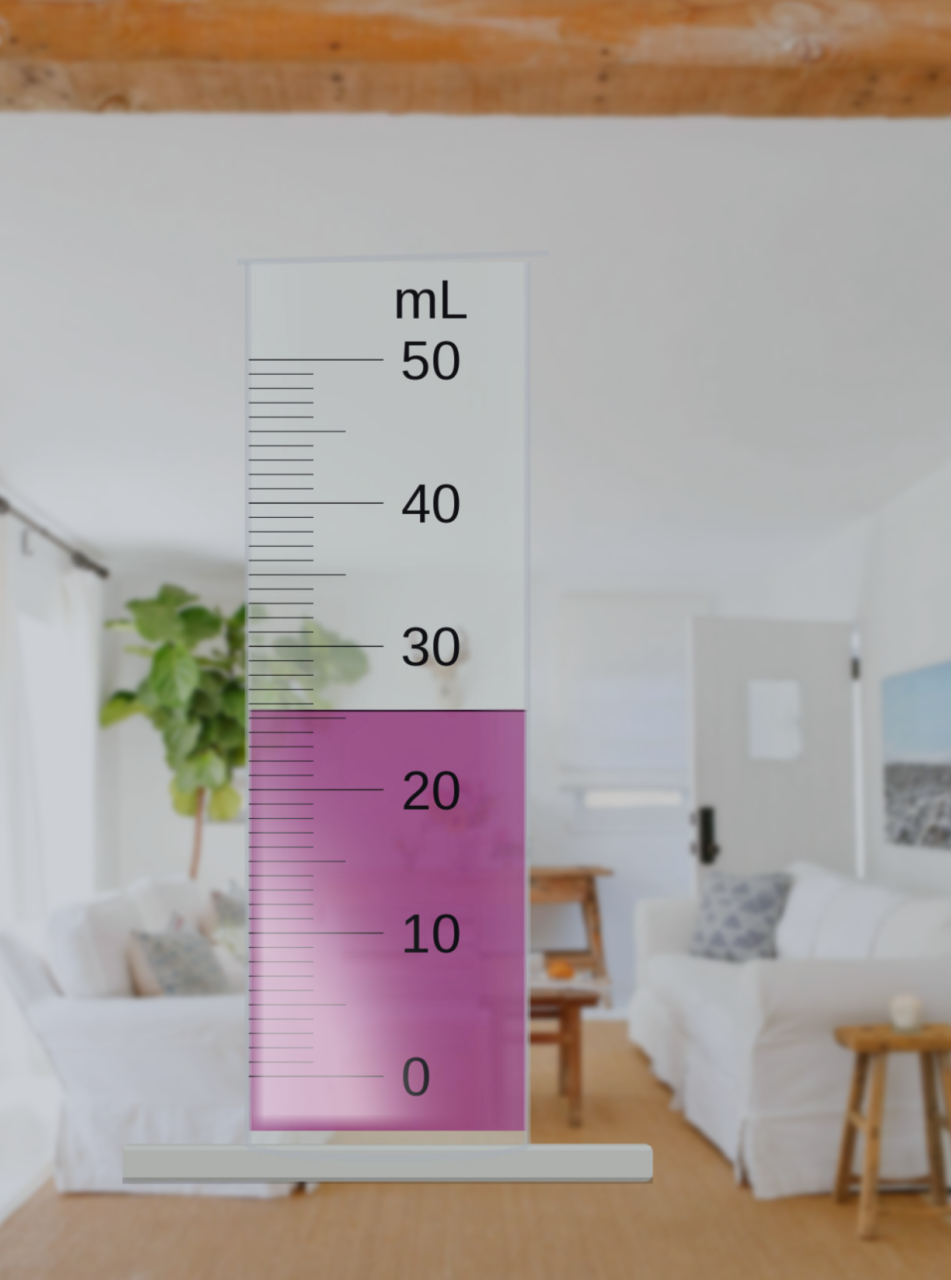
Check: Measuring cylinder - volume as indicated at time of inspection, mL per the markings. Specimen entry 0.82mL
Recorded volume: 25.5mL
